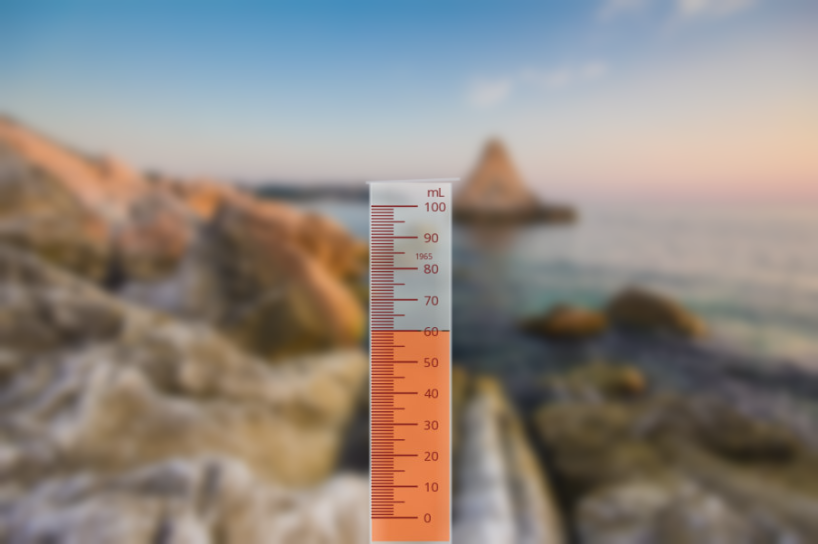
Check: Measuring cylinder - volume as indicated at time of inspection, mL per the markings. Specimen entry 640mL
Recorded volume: 60mL
